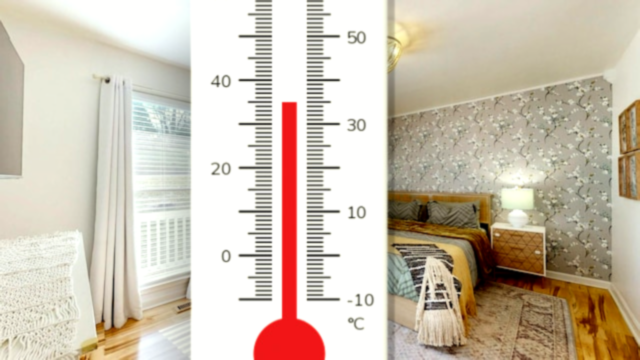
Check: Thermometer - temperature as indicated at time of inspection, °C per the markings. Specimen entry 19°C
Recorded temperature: 35°C
